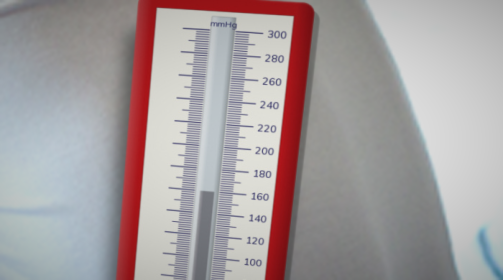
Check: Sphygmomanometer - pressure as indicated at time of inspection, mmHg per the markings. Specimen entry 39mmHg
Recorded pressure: 160mmHg
